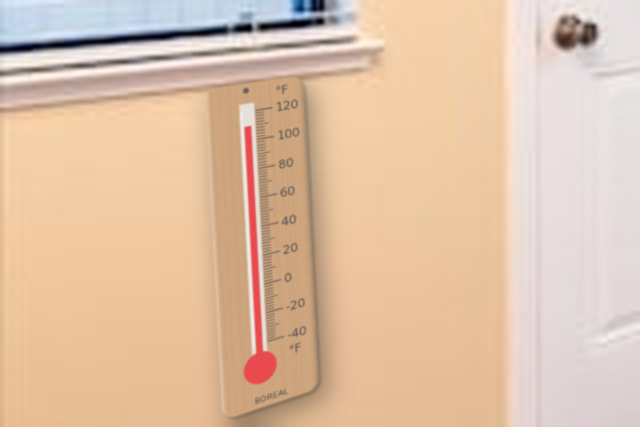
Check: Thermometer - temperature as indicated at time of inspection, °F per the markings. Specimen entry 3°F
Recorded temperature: 110°F
